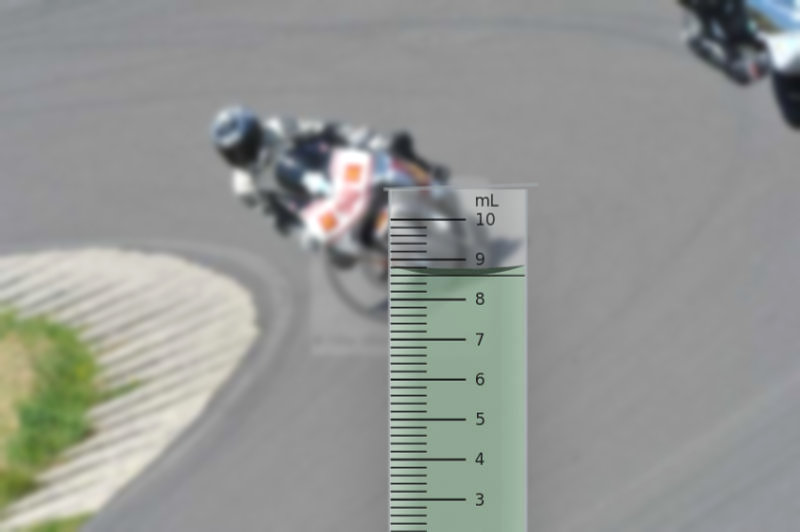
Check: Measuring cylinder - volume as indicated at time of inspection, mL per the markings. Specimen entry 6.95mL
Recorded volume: 8.6mL
